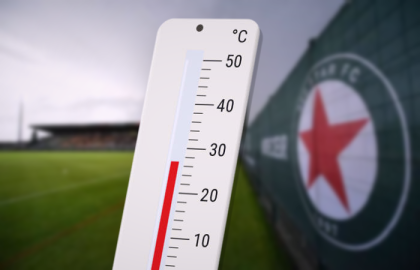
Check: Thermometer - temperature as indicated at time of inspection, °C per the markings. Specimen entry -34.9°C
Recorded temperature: 27°C
